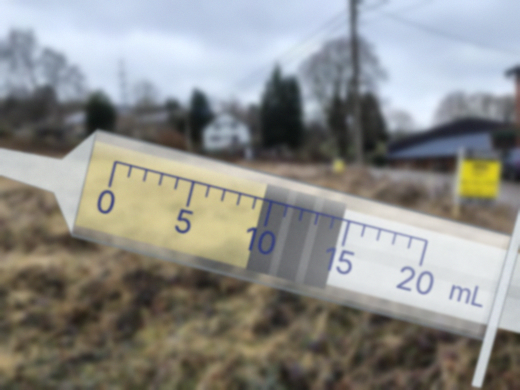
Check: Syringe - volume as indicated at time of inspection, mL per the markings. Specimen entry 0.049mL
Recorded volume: 9.5mL
